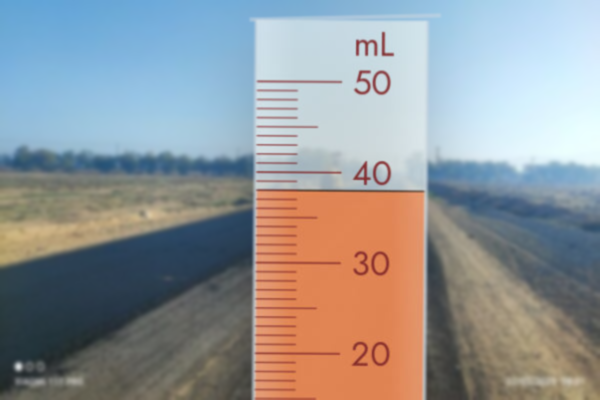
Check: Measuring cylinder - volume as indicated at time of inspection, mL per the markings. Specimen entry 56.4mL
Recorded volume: 38mL
